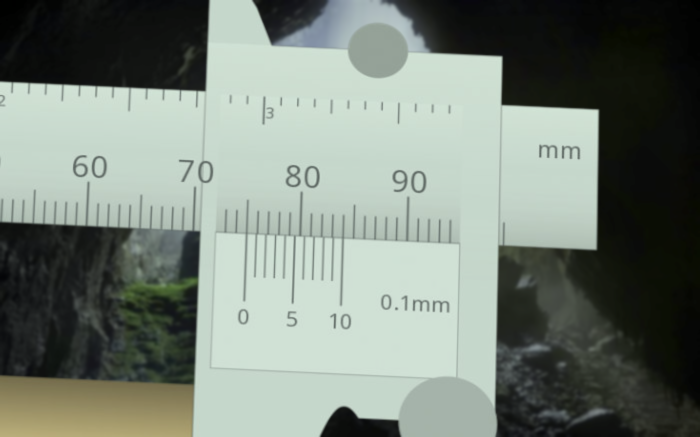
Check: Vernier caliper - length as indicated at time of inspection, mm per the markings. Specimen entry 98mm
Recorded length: 75.0mm
